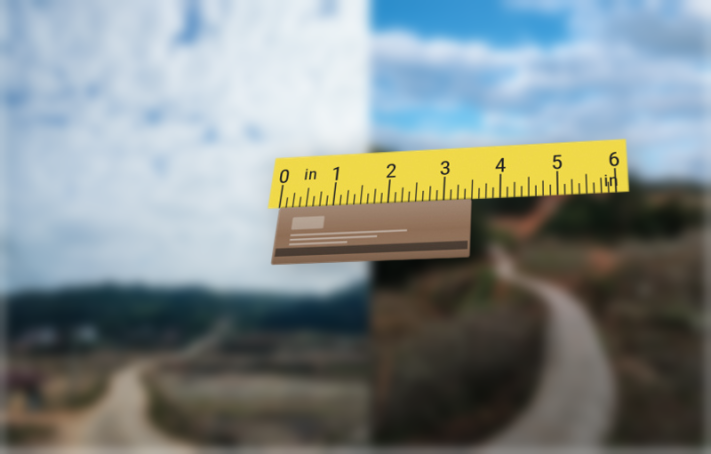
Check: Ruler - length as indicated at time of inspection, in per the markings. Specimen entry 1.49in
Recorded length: 3.5in
